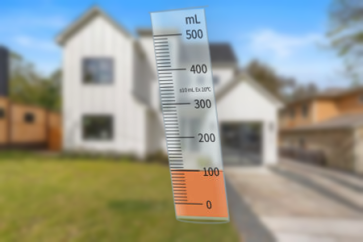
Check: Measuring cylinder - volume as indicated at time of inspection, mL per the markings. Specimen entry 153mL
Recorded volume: 100mL
